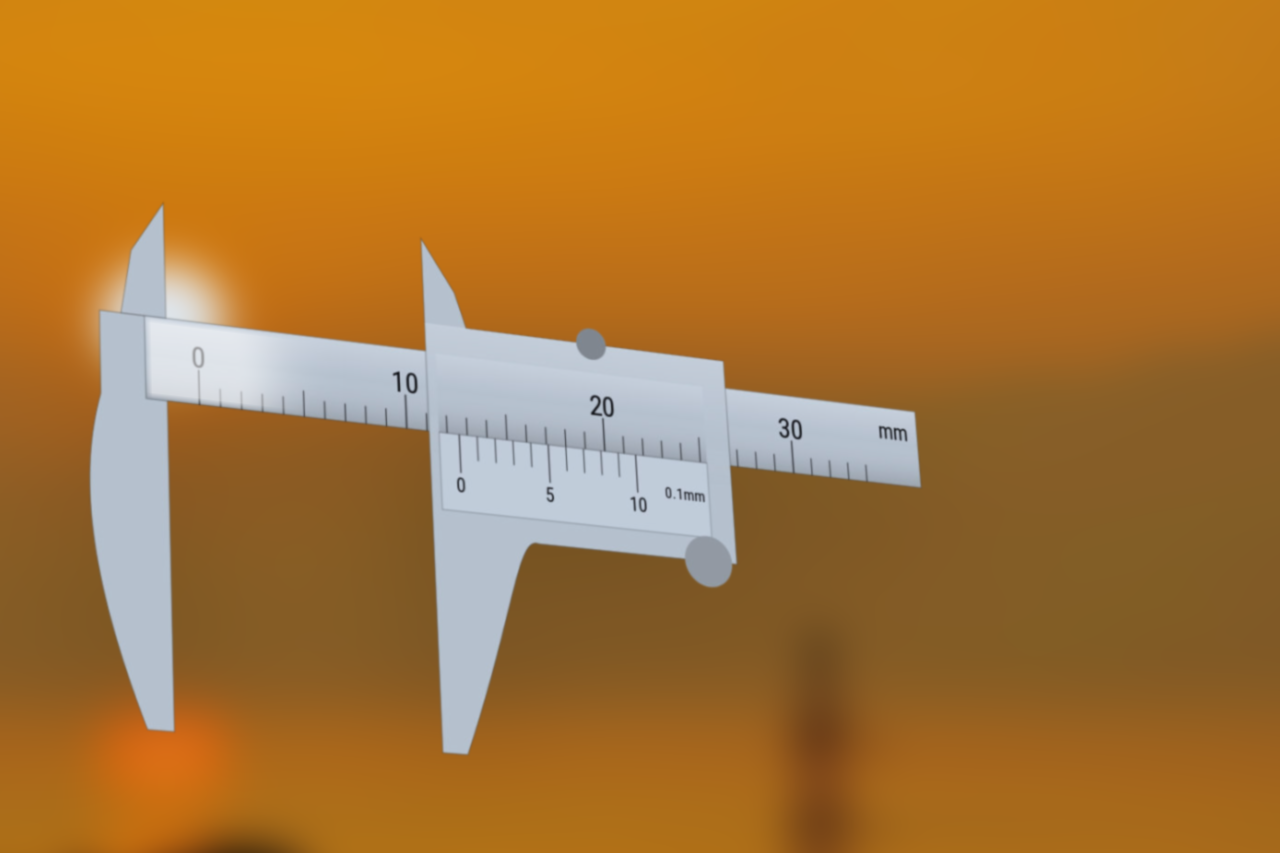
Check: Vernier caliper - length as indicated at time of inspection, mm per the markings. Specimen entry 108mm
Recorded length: 12.6mm
